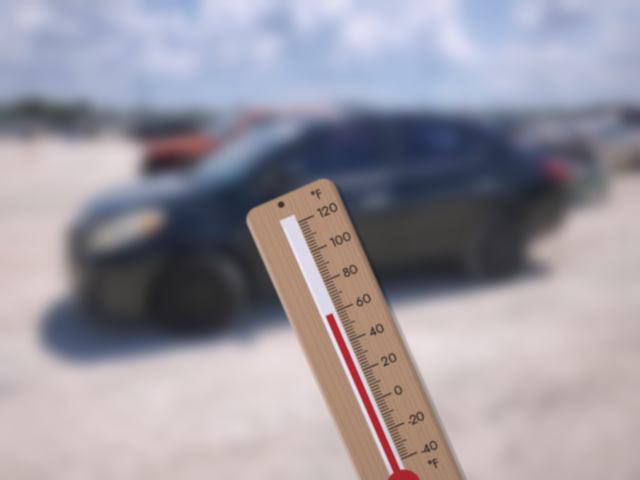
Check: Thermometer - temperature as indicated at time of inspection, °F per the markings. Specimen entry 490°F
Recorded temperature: 60°F
